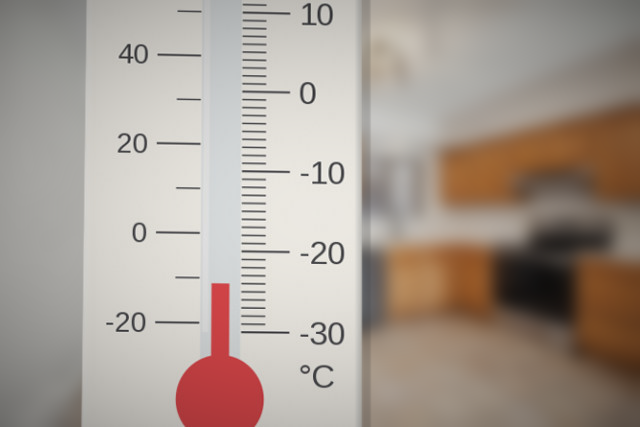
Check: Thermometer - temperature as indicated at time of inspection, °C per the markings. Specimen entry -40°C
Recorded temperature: -24°C
